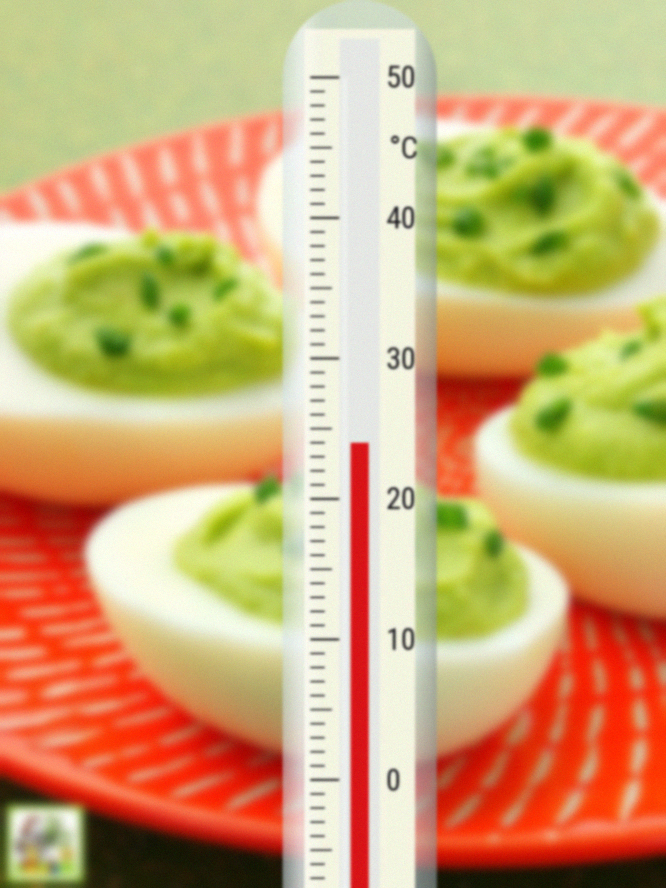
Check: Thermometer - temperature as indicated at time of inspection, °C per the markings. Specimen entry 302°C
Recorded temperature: 24°C
